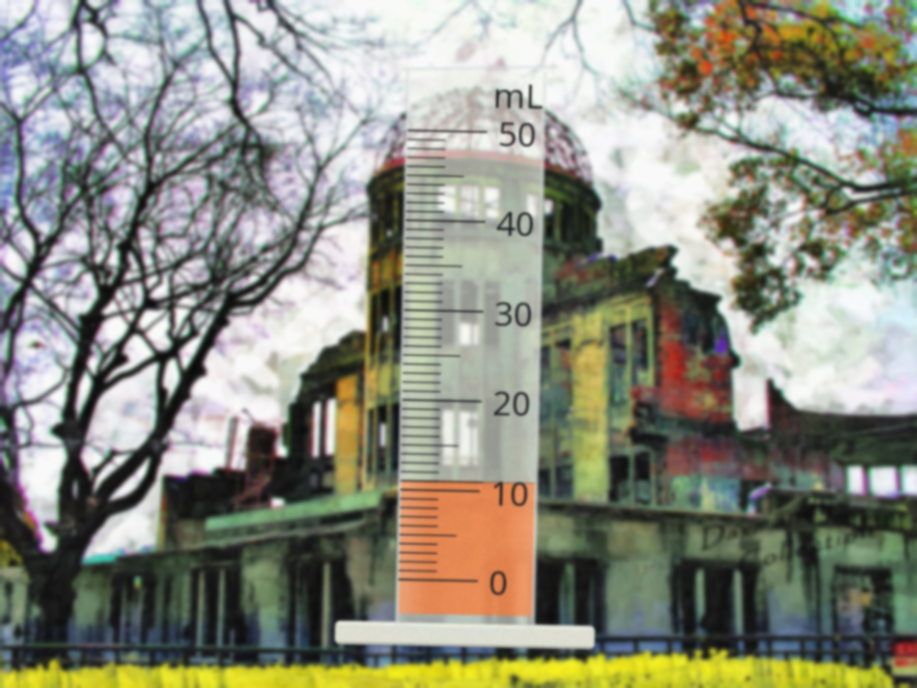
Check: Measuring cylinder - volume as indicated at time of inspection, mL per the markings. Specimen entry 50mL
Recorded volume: 11mL
